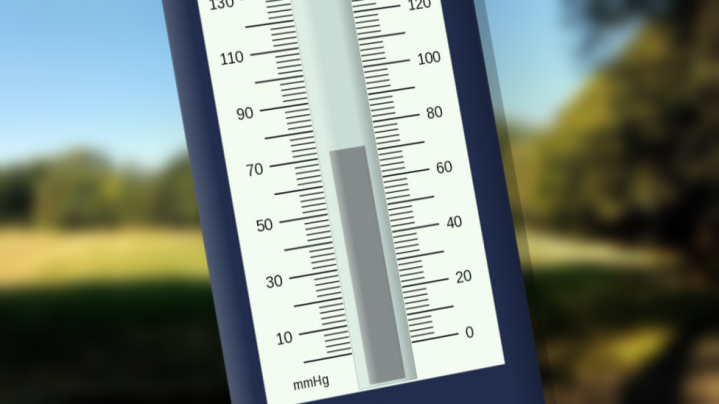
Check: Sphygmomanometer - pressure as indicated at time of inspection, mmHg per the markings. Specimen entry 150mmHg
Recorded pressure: 72mmHg
